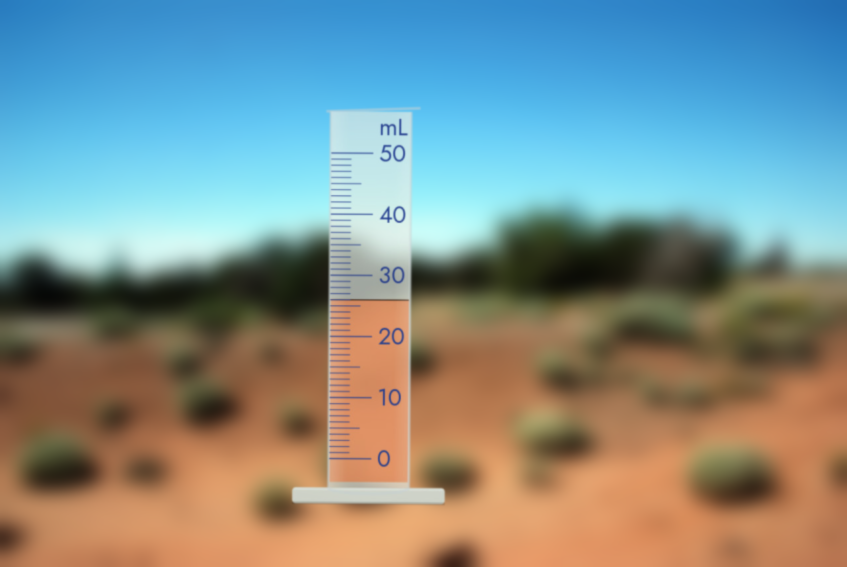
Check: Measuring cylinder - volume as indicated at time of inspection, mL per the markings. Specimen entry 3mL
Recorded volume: 26mL
